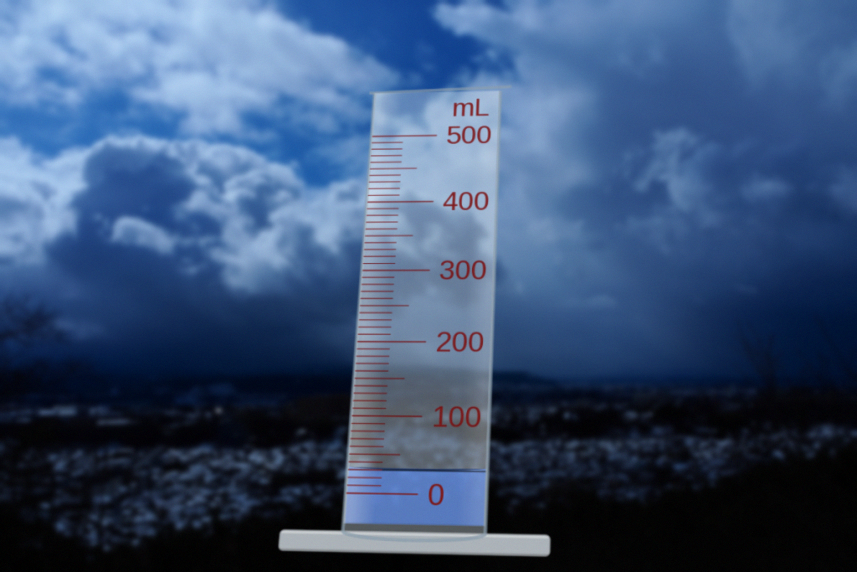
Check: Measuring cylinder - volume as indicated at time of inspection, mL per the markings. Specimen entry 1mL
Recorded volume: 30mL
